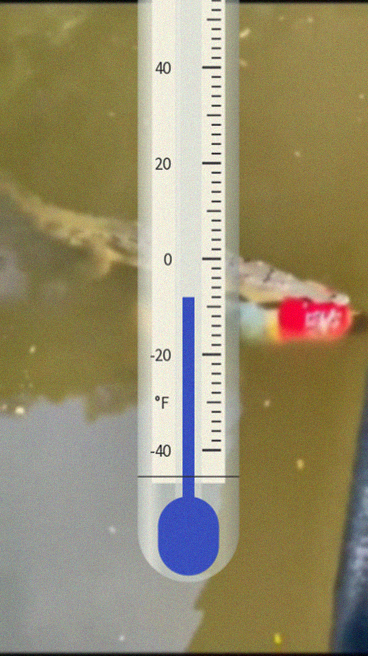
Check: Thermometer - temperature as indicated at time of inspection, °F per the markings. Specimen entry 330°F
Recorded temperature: -8°F
